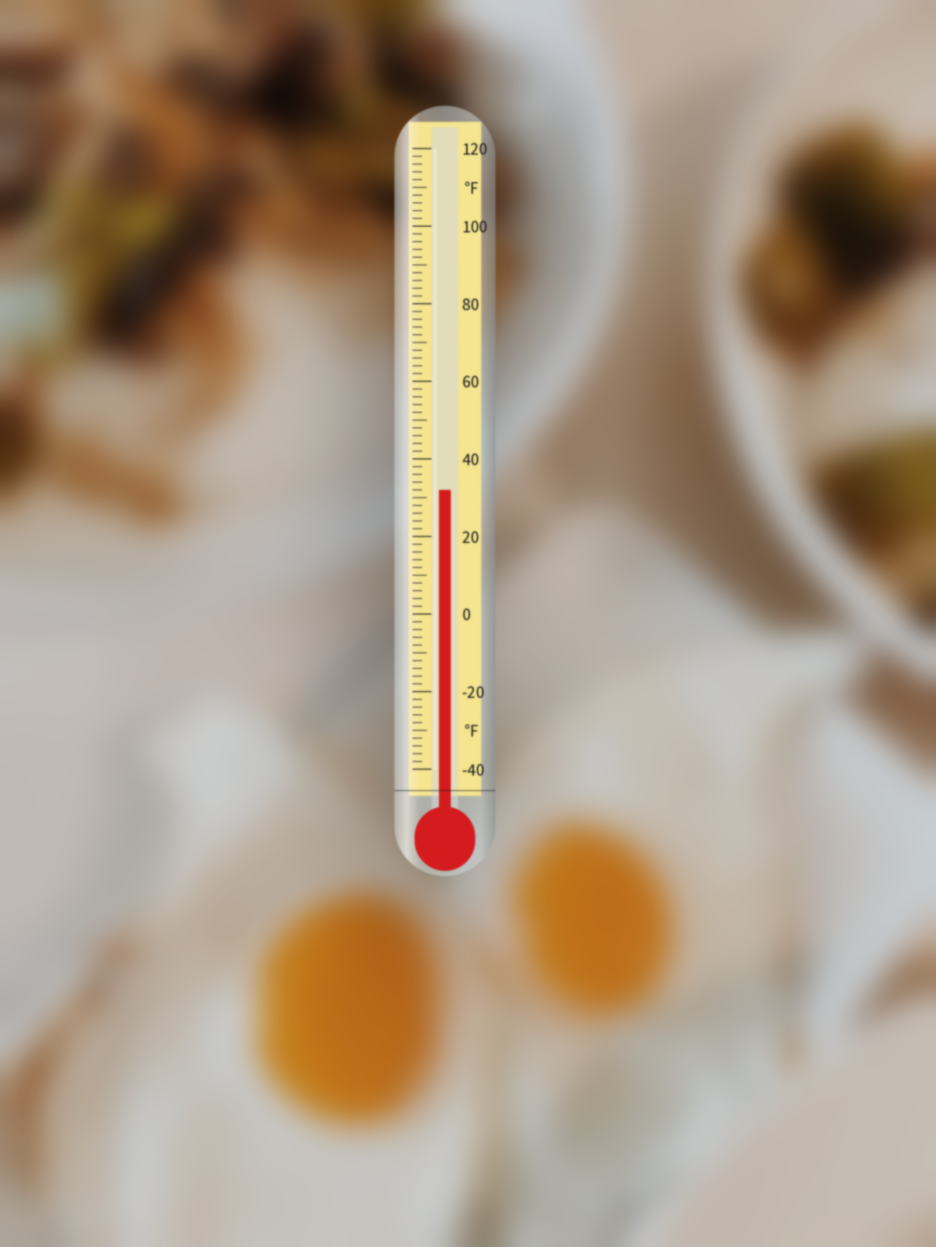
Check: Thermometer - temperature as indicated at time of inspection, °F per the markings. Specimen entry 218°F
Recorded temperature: 32°F
